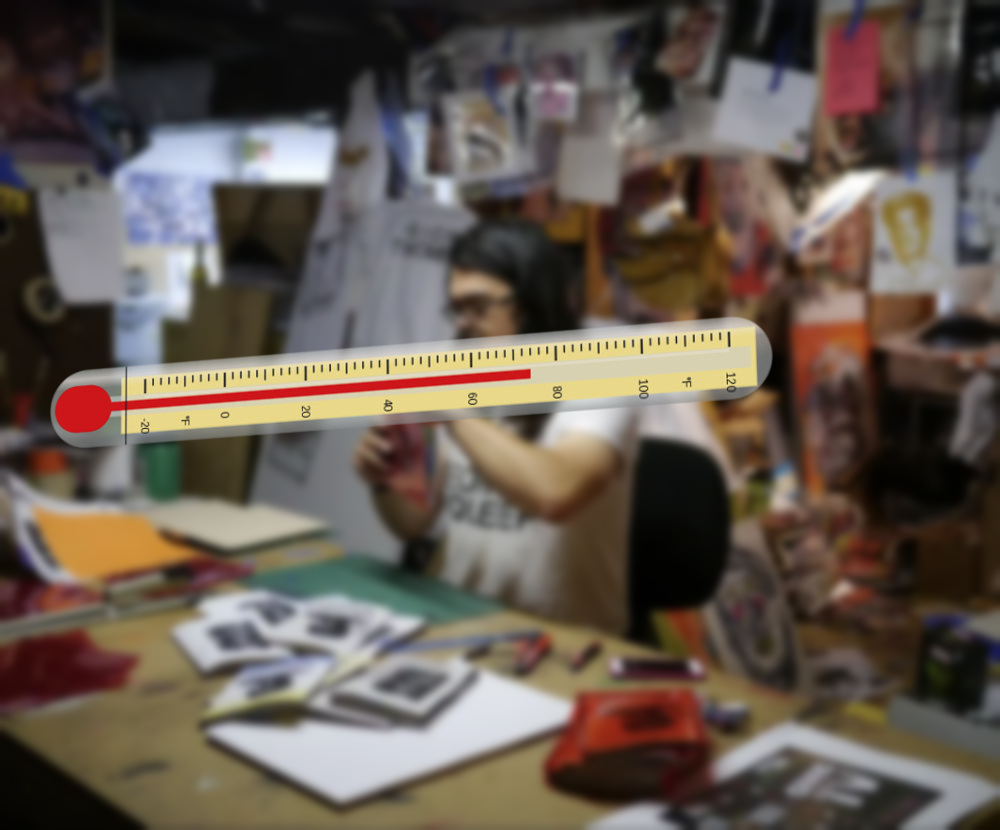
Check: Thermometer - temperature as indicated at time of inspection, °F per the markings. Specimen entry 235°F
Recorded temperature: 74°F
